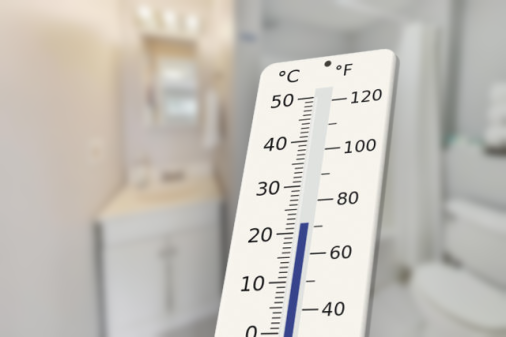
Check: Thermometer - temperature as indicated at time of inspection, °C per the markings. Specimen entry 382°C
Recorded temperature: 22°C
